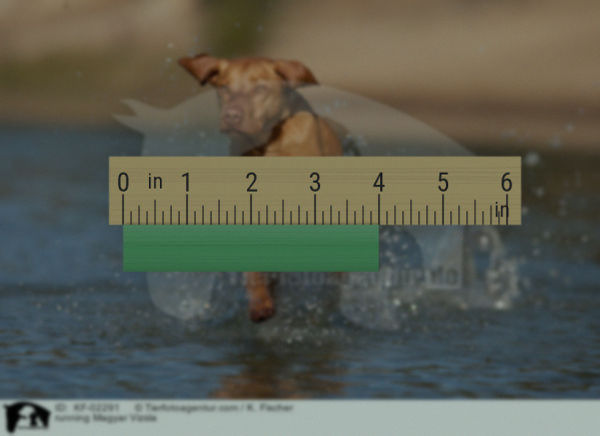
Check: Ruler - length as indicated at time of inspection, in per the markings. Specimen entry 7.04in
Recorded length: 4in
